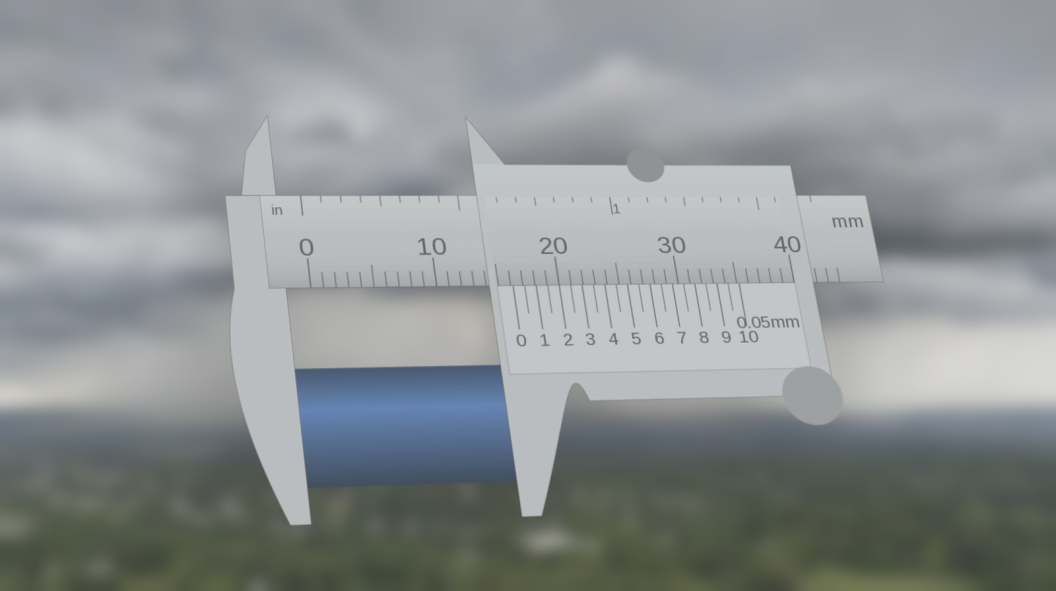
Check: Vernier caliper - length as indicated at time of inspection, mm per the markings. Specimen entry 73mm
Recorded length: 16.2mm
